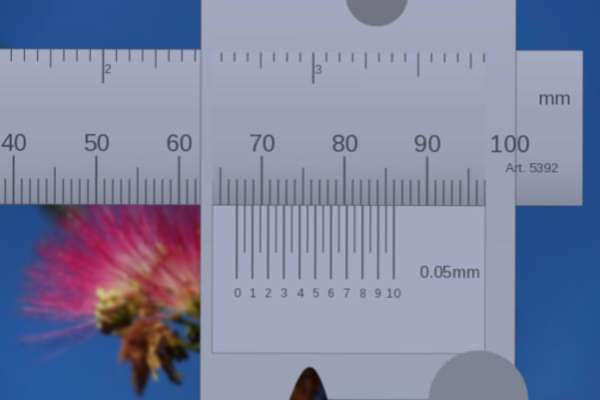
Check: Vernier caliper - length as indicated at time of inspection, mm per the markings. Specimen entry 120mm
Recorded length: 67.0mm
